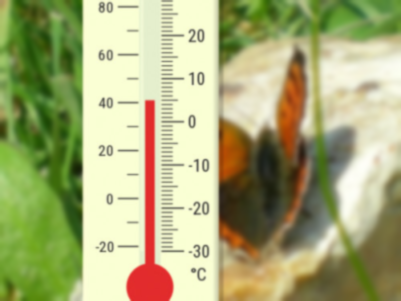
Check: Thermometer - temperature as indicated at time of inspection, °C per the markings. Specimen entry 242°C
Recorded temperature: 5°C
